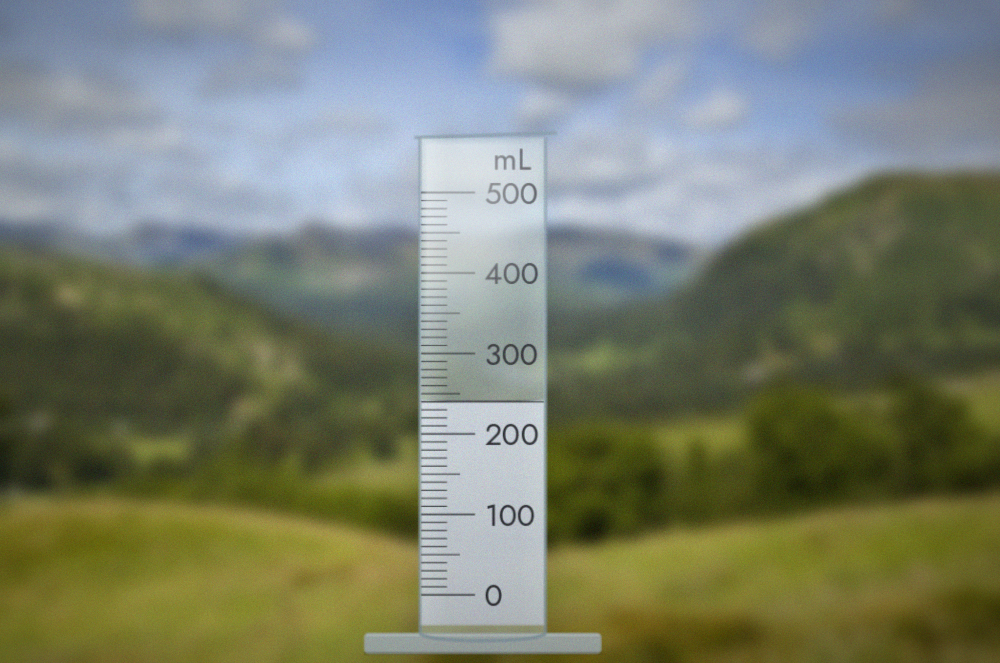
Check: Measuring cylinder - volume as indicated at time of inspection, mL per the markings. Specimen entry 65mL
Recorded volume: 240mL
